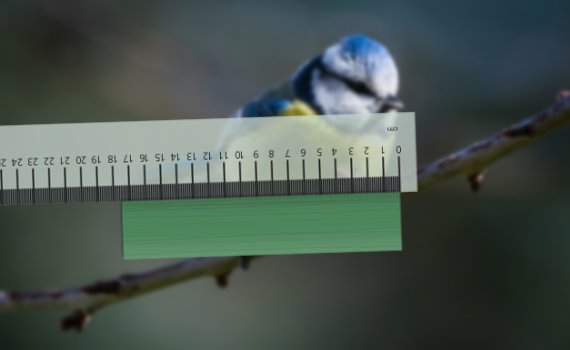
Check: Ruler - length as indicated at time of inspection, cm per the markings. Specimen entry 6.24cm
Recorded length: 17.5cm
